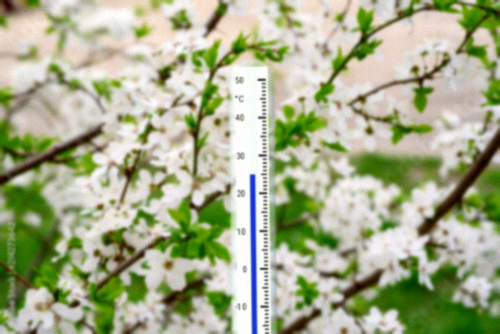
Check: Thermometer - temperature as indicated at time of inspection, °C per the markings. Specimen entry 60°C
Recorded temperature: 25°C
